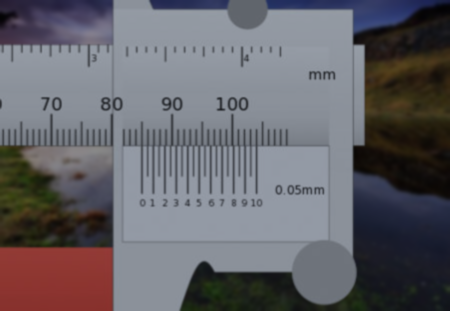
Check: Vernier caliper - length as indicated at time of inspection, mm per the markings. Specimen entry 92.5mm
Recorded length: 85.0mm
